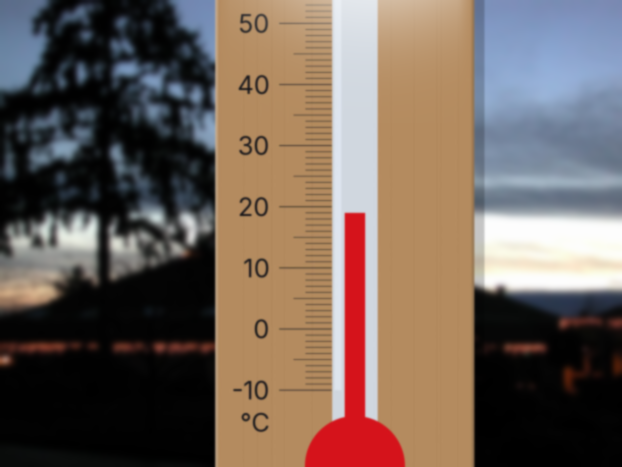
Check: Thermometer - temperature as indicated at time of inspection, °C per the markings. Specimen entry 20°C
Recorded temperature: 19°C
